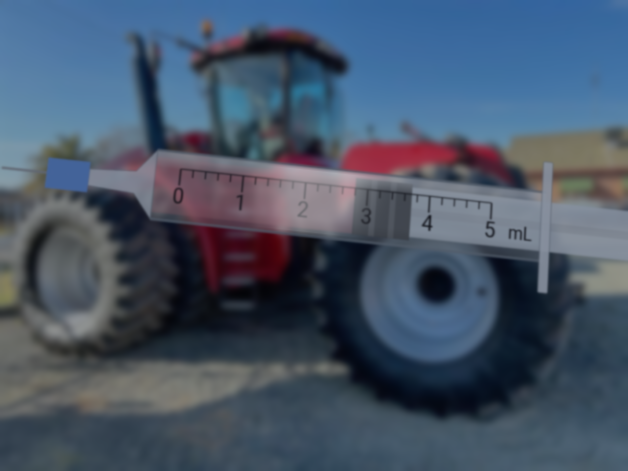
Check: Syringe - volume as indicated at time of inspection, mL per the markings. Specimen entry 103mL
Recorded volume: 2.8mL
